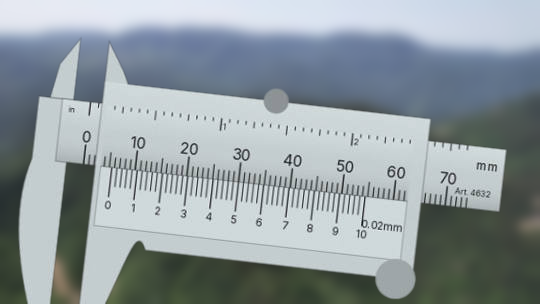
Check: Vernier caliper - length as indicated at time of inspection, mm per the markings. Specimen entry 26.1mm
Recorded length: 5.5mm
